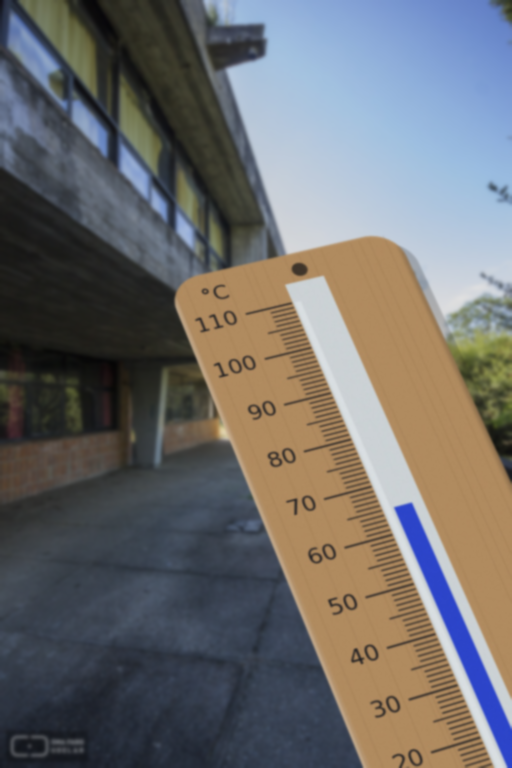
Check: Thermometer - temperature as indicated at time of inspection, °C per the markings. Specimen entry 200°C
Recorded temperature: 65°C
